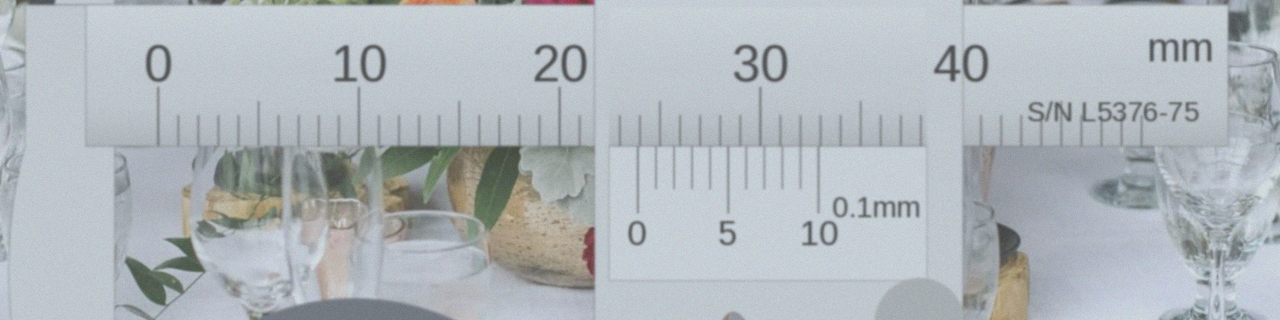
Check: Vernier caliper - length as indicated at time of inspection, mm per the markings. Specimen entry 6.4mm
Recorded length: 23.9mm
